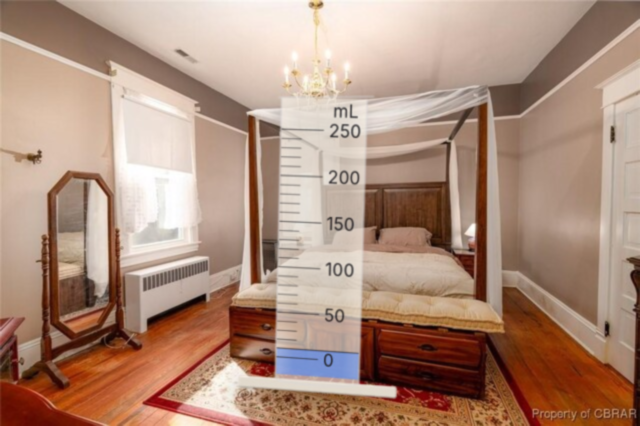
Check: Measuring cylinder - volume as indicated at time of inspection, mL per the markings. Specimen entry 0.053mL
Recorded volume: 10mL
